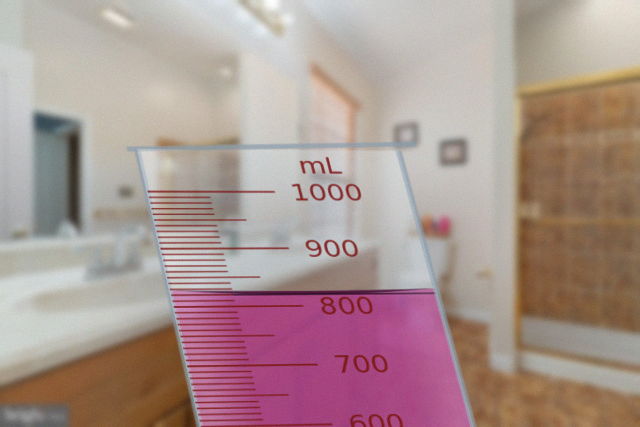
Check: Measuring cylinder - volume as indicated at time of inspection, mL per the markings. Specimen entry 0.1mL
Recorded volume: 820mL
